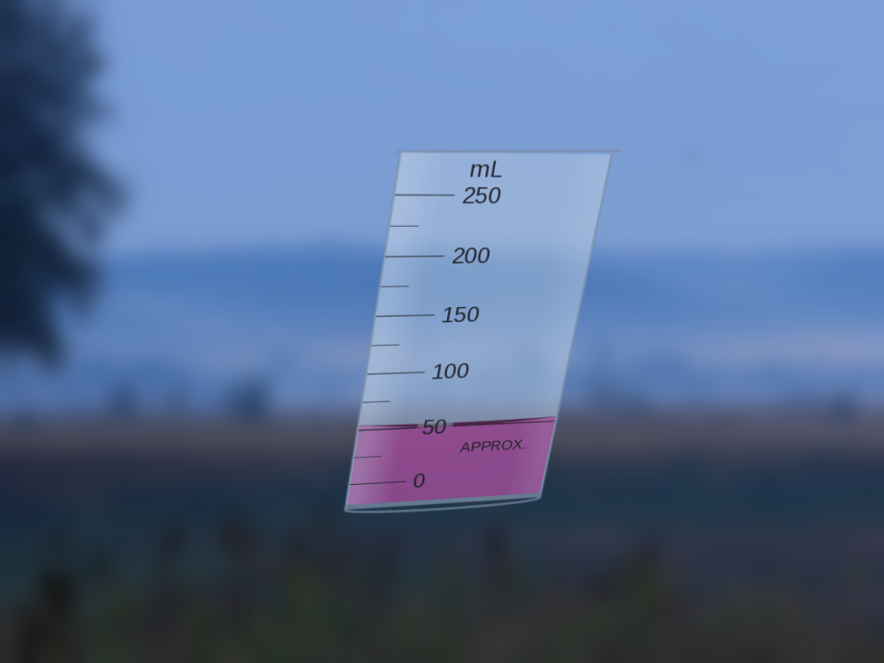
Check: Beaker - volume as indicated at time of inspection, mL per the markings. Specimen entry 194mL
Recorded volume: 50mL
